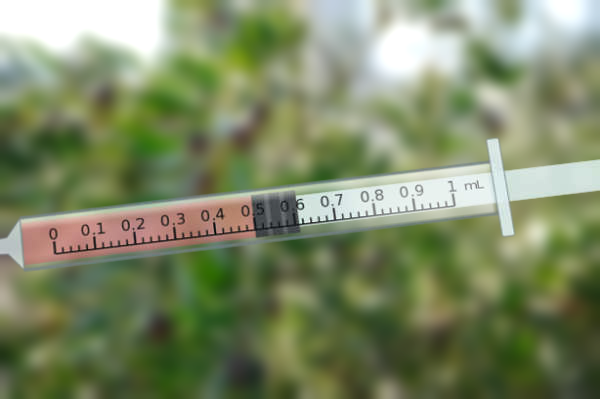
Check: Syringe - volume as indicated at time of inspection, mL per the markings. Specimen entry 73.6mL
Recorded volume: 0.5mL
